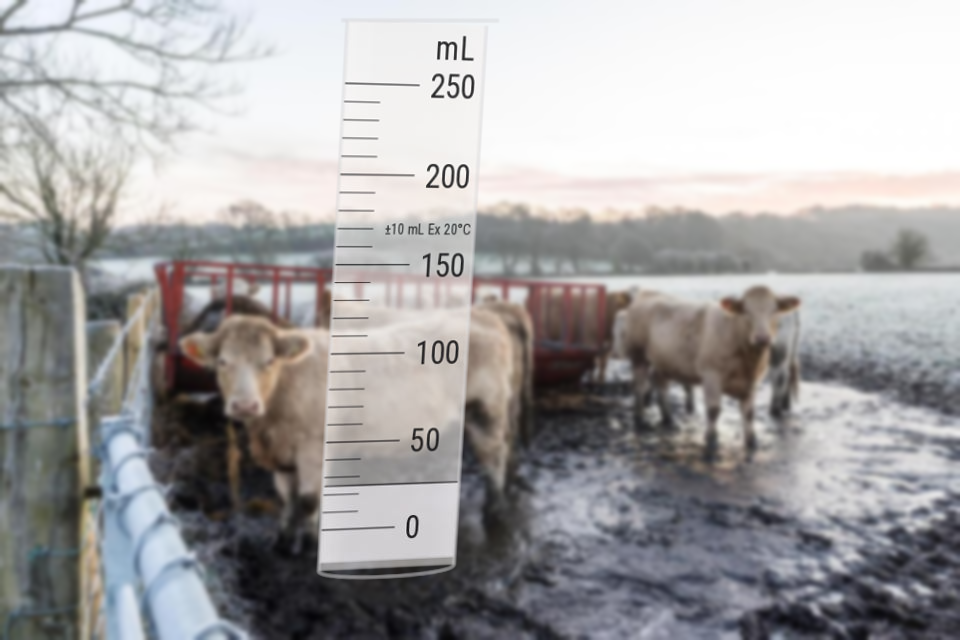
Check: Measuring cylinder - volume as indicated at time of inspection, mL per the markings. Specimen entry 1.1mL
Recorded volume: 25mL
